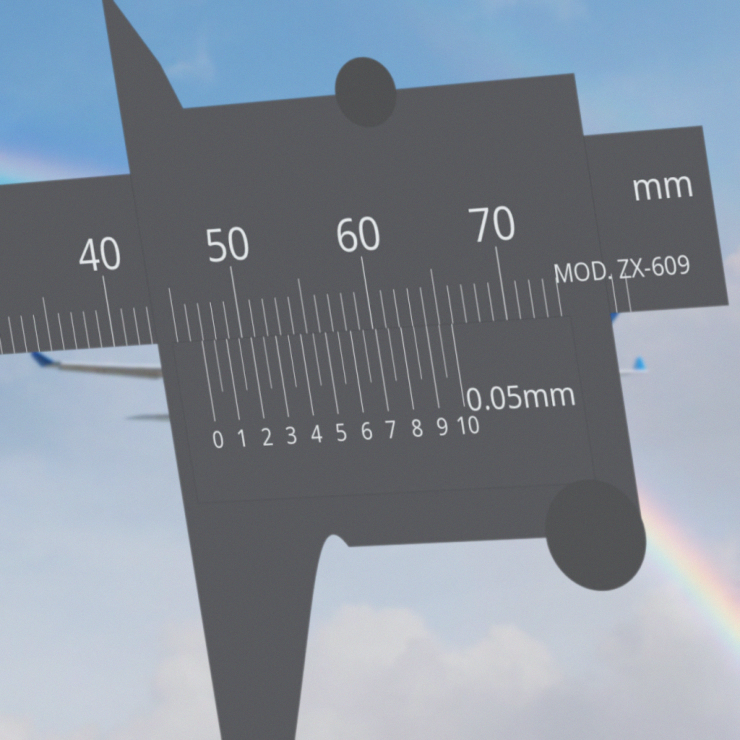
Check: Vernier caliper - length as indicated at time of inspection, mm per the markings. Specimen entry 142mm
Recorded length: 46.9mm
